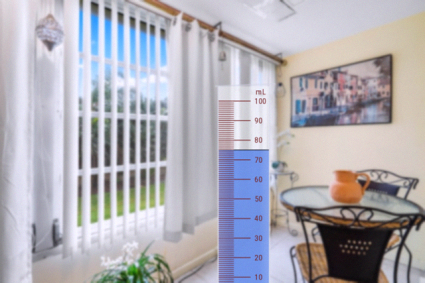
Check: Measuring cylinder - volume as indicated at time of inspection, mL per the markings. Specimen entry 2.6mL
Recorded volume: 75mL
